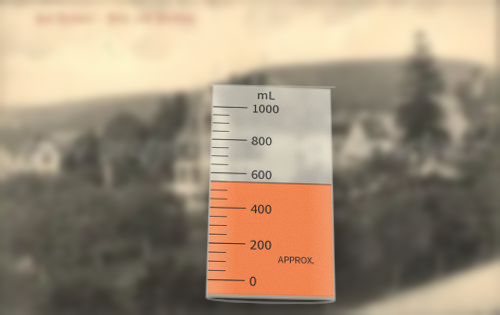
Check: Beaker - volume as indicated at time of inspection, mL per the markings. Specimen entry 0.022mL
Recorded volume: 550mL
